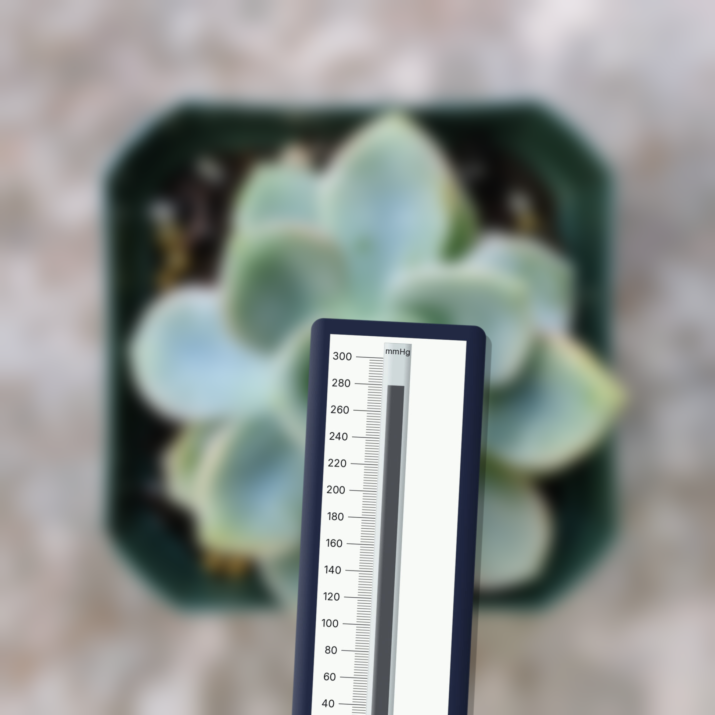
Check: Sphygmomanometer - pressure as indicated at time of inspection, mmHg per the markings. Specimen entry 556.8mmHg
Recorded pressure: 280mmHg
